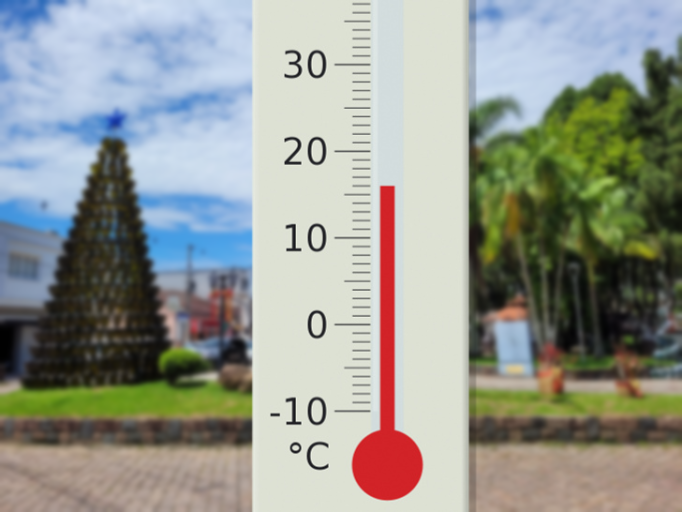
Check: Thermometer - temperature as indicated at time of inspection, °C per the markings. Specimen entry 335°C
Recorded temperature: 16°C
